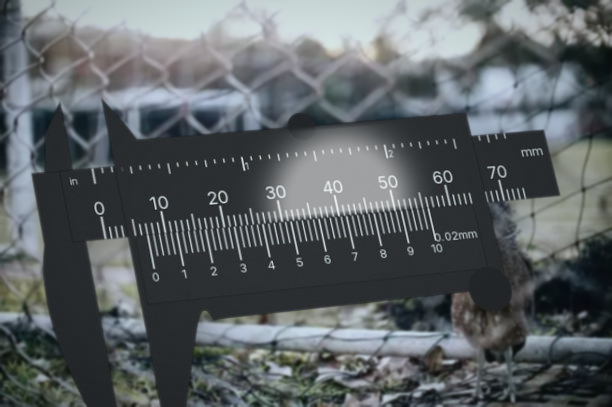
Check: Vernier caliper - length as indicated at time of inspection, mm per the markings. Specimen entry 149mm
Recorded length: 7.0mm
